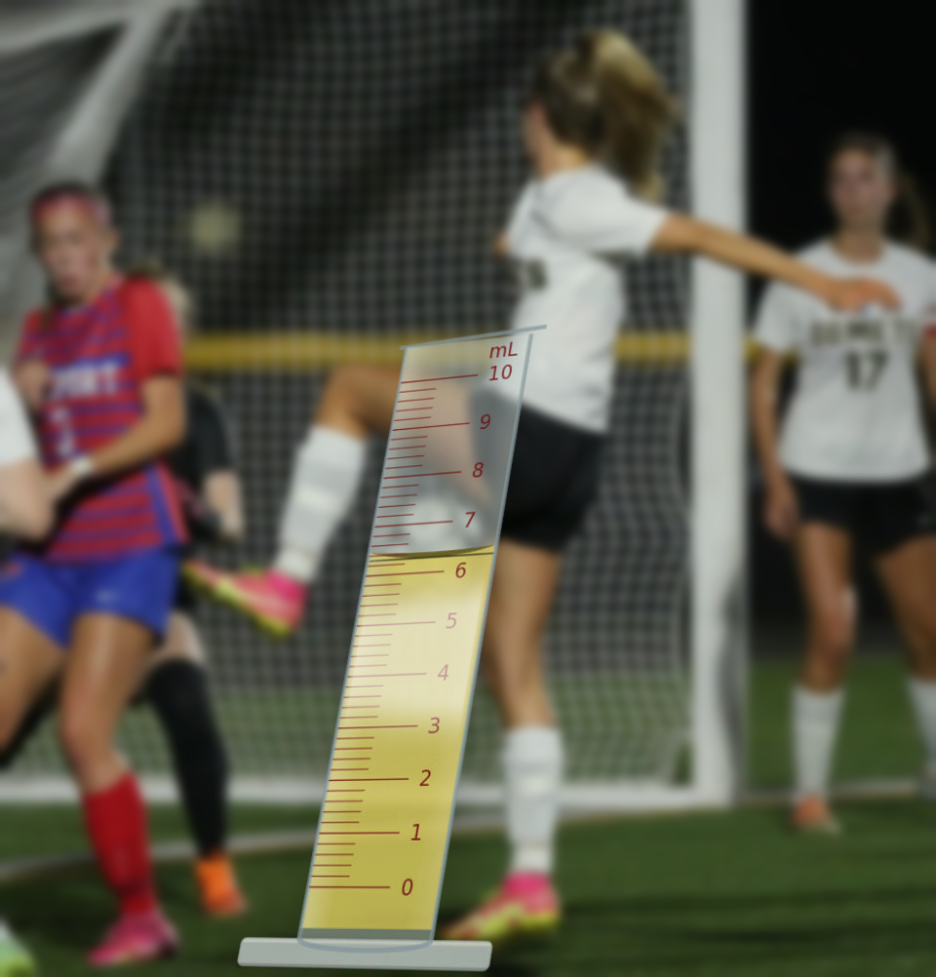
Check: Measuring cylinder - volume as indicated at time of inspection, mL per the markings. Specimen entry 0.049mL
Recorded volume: 6.3mL
